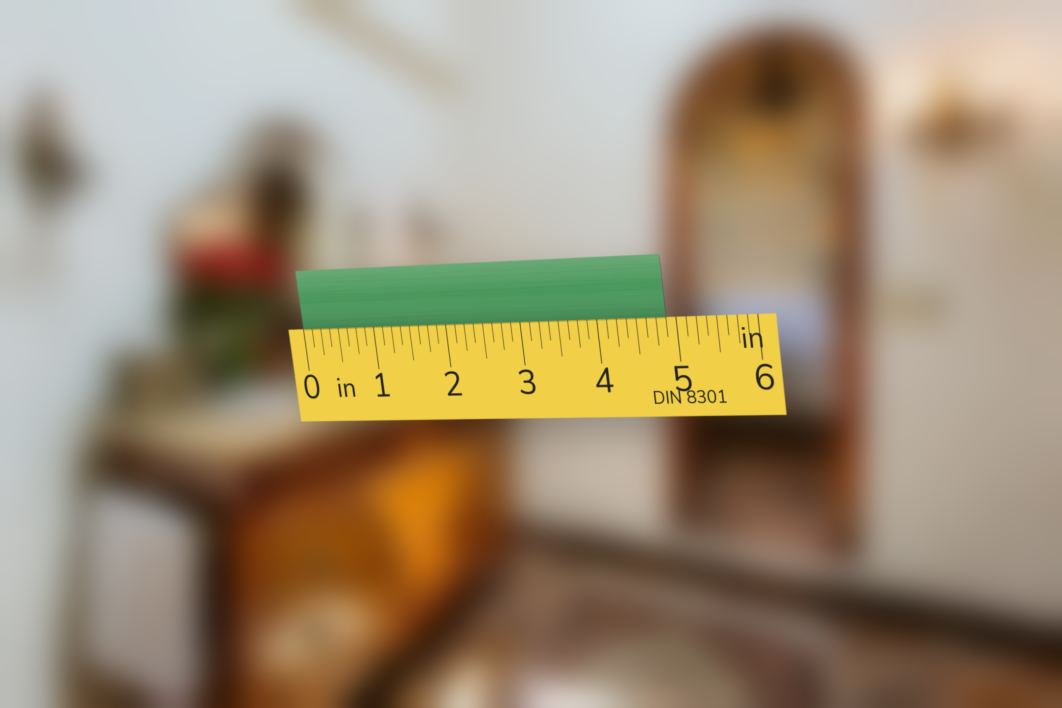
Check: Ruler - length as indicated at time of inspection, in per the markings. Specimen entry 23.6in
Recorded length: 4.875in
